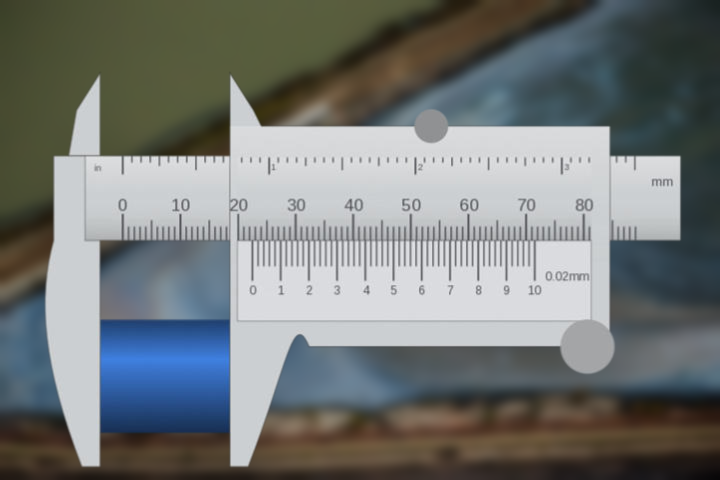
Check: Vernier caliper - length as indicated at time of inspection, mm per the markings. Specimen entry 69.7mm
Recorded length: 22.5mm
